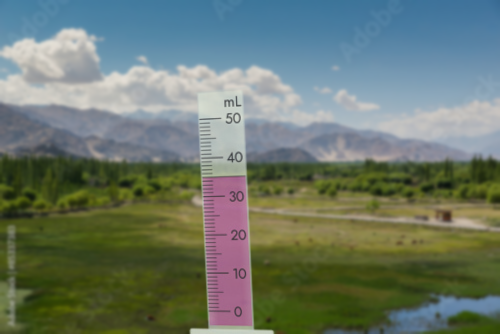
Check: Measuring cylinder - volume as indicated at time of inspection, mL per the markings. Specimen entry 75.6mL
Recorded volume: 35mL
